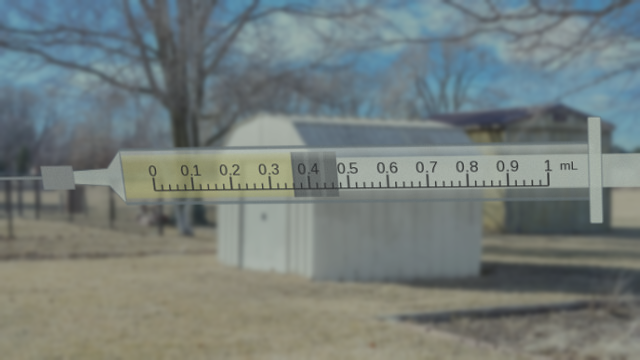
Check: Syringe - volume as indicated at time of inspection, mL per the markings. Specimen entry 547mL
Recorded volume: 0.36mL
